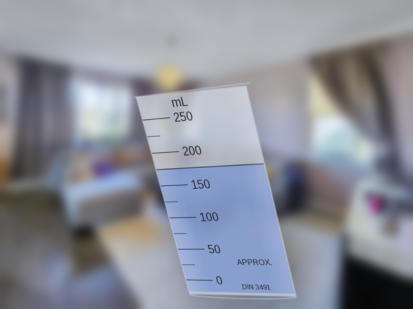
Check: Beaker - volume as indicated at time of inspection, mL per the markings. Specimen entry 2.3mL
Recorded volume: 175mL
